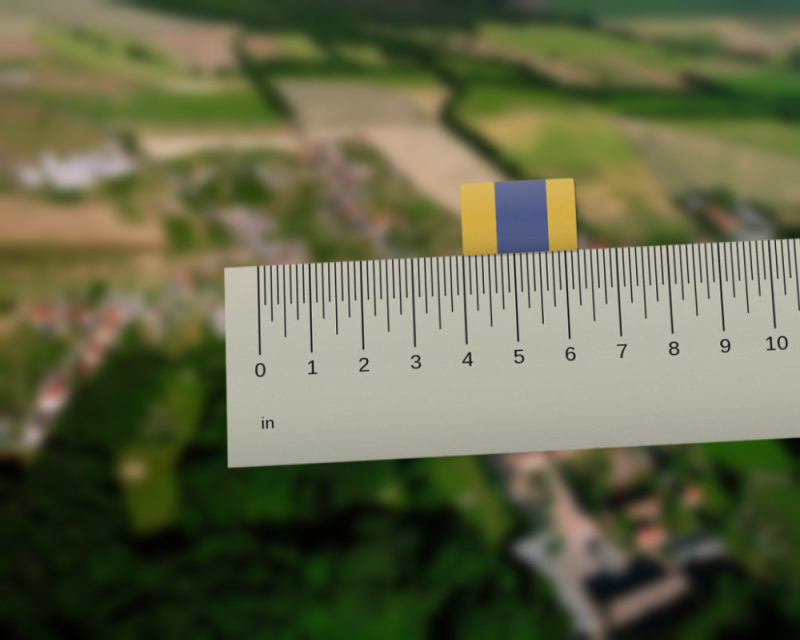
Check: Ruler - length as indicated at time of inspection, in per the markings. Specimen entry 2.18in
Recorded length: 2.25in
